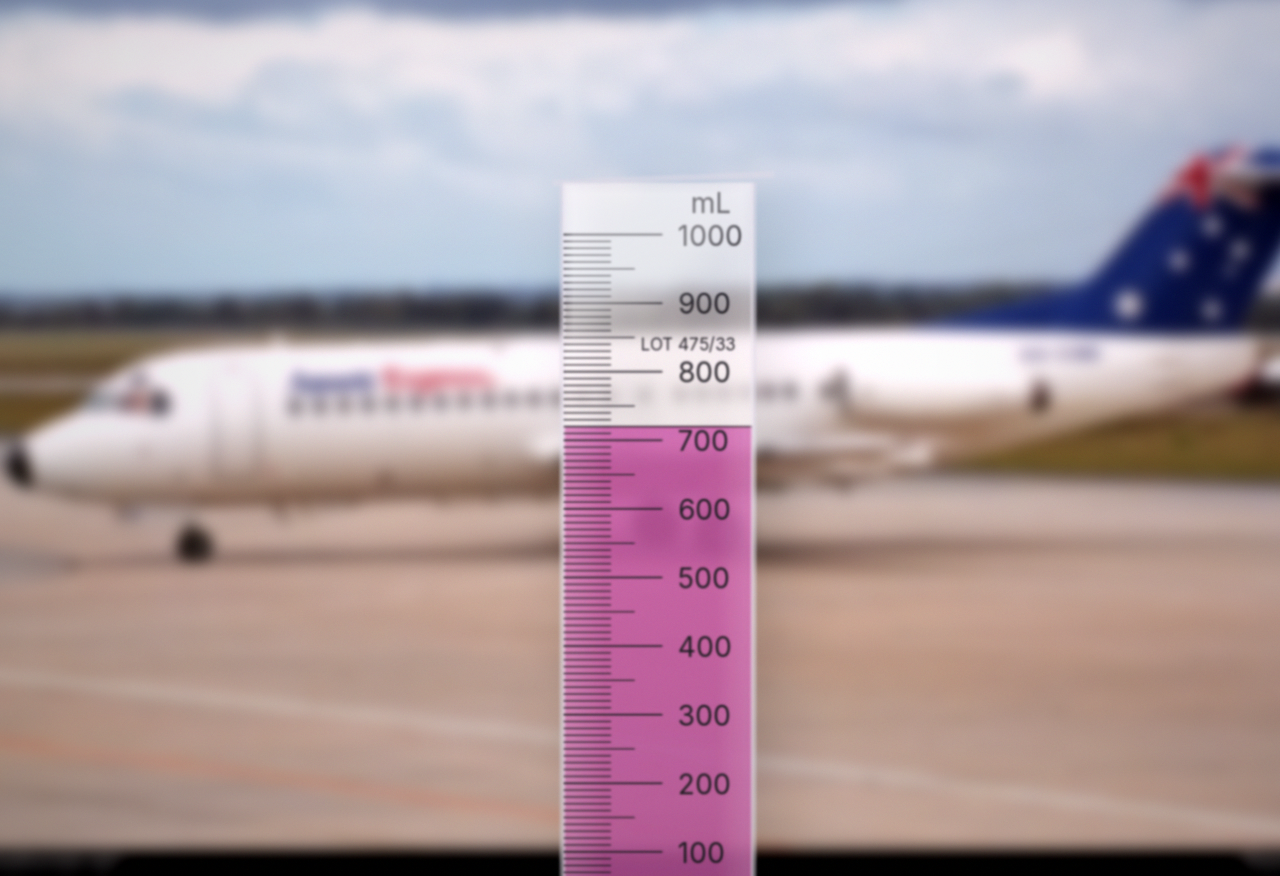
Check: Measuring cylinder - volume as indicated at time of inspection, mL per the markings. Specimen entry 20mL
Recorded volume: 720mL
